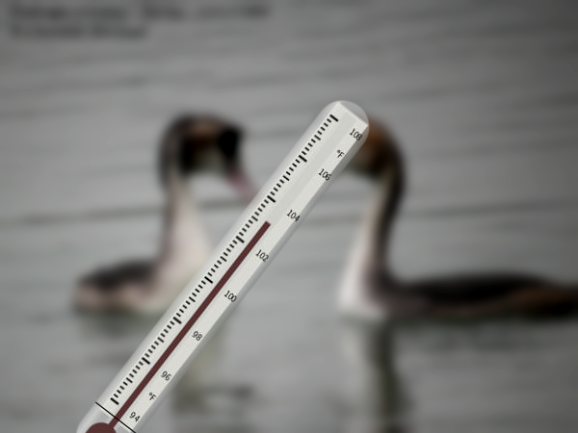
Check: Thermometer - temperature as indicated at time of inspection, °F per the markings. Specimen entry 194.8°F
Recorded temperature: 103.2°F
